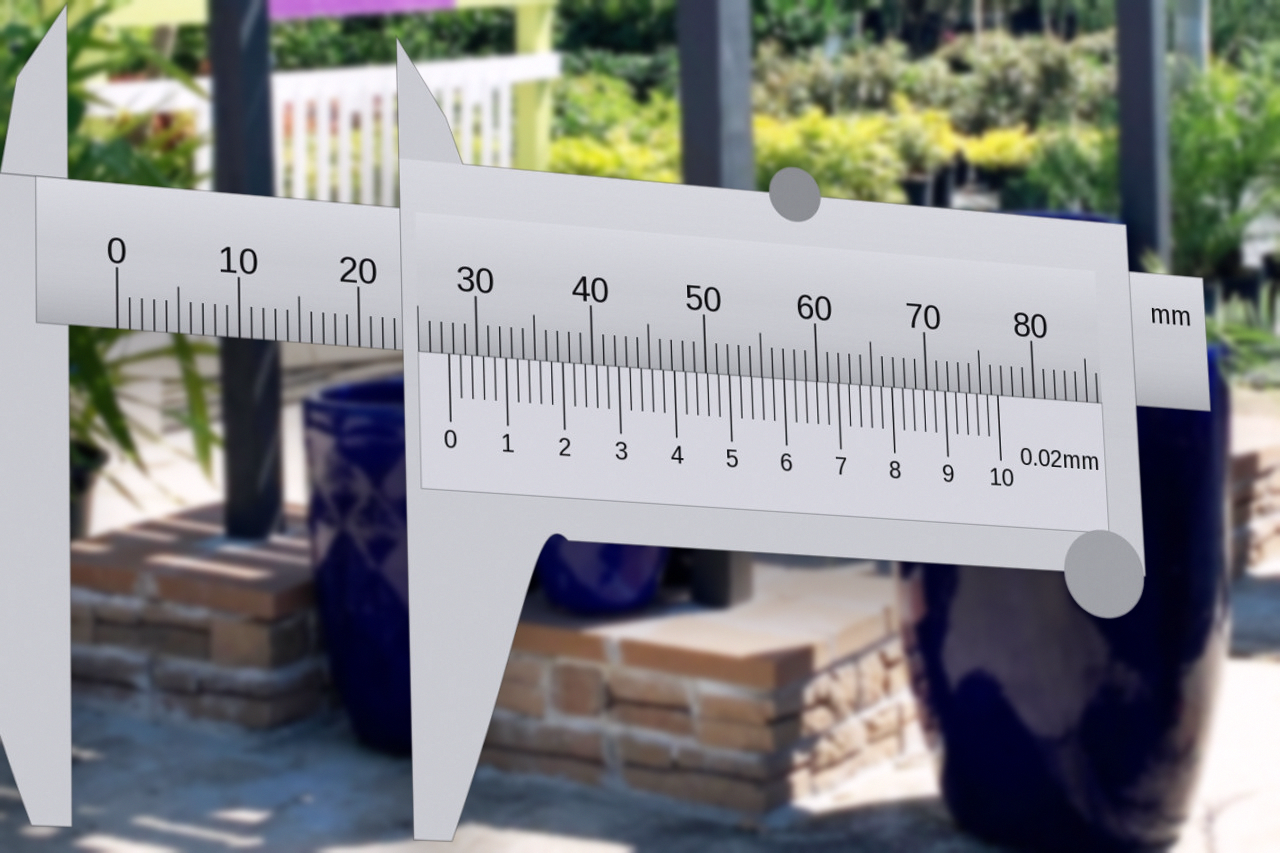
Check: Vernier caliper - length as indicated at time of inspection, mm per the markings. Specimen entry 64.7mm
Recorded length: 27.6mm
